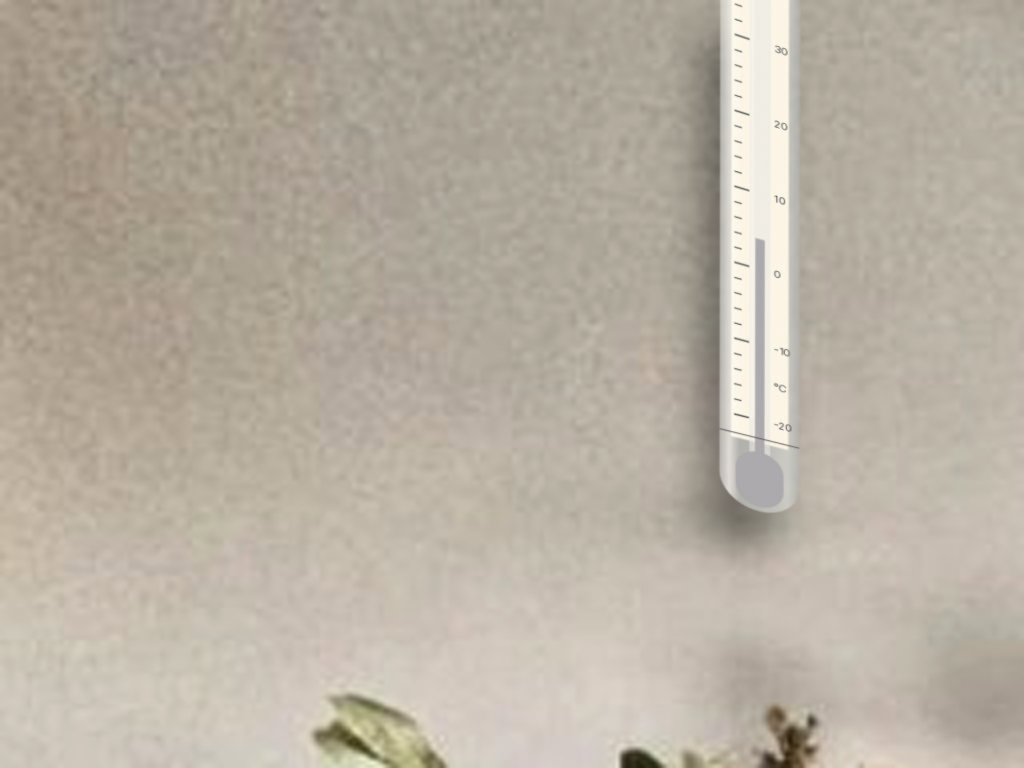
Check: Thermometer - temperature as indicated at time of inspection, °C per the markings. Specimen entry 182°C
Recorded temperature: 4°C
